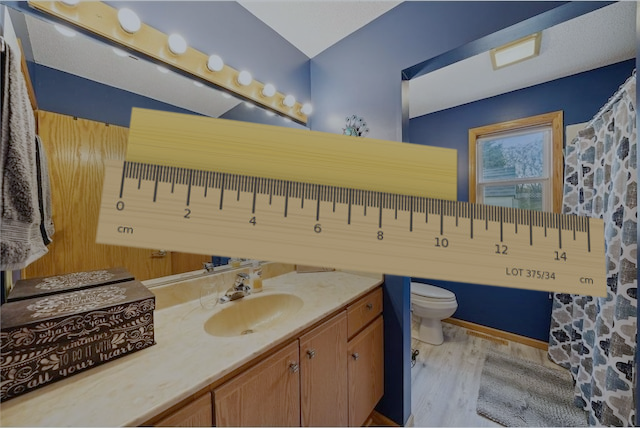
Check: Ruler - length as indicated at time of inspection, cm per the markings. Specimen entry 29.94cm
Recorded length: 10.5cm
